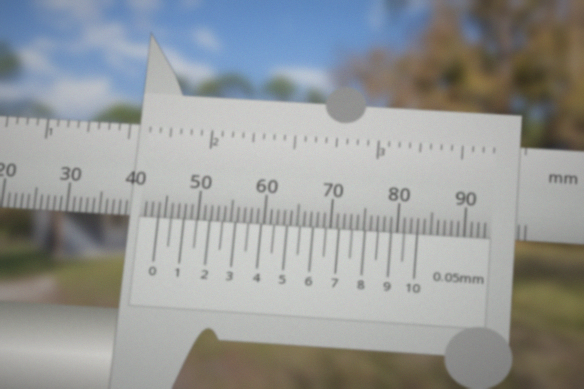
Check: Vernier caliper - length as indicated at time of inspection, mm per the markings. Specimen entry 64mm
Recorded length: 44.0mm
